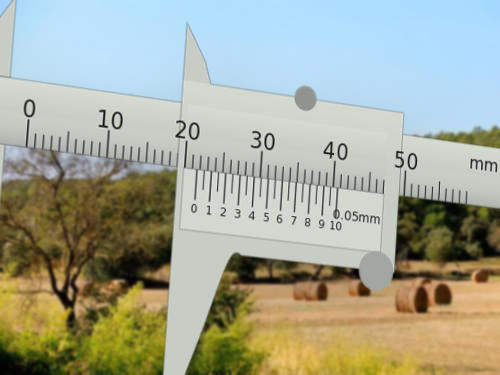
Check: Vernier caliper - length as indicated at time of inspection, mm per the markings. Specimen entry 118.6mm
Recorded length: 21.6mm
